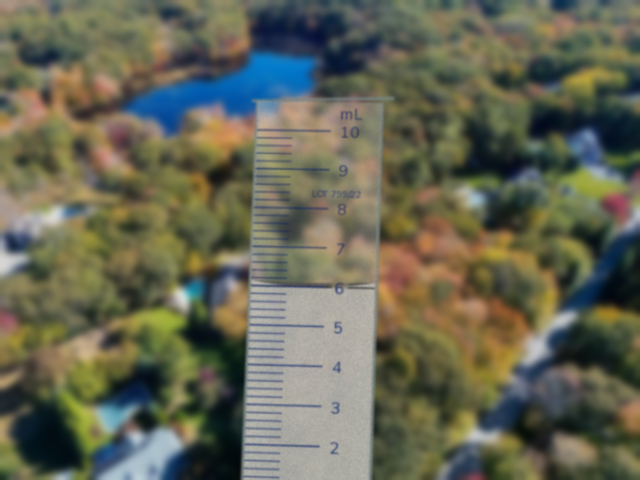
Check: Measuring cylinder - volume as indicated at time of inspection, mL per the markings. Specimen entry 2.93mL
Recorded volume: 6mL
